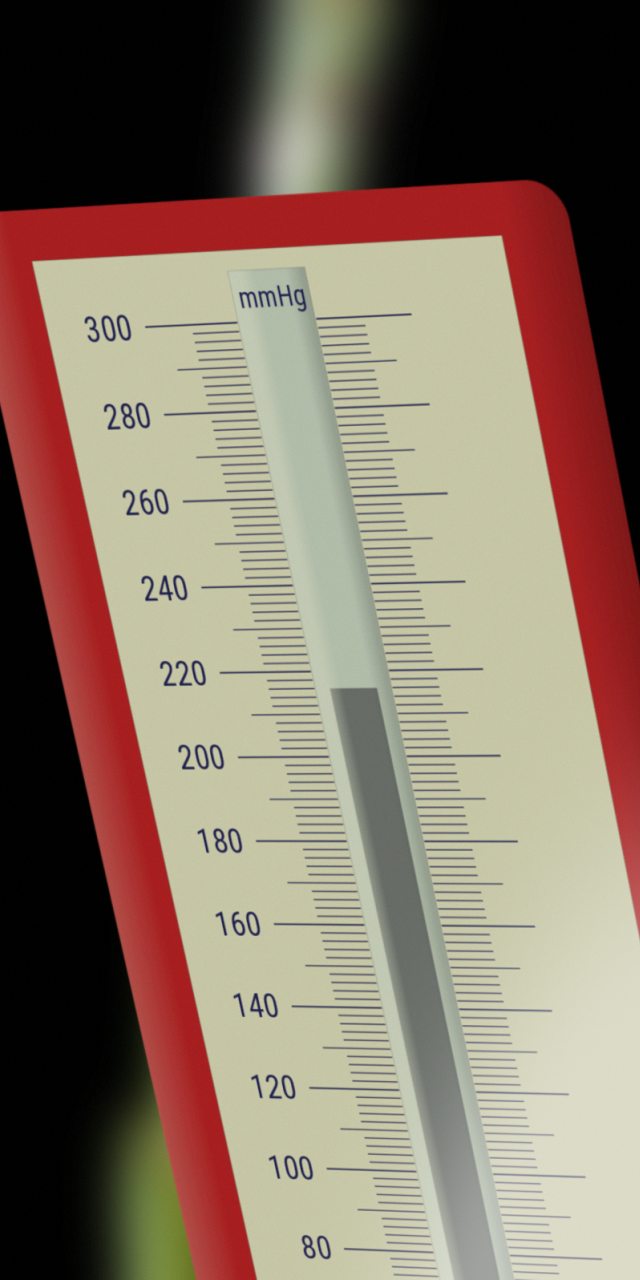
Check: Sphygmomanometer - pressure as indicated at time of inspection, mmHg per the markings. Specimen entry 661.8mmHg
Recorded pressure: 216mmHg
